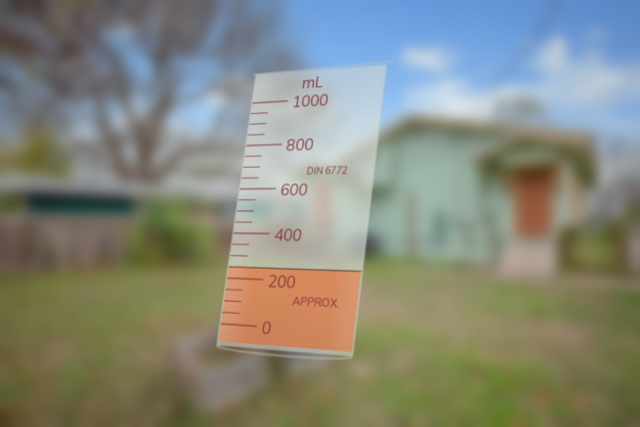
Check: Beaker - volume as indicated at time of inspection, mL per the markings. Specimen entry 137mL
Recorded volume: 250mL
